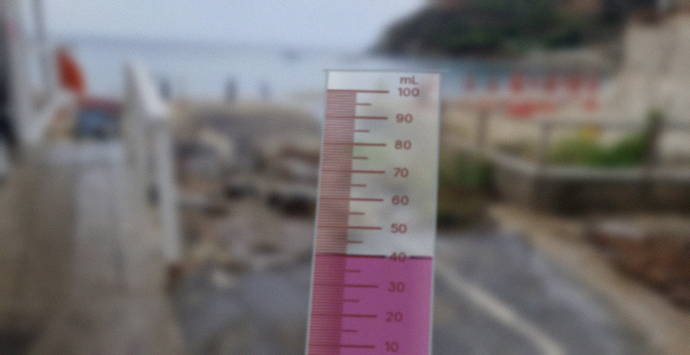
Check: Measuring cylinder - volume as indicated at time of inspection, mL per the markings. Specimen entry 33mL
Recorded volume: 40mL
